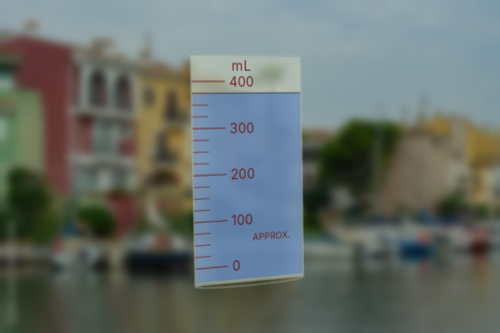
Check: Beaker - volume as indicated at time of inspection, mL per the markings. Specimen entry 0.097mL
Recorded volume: 375mL
